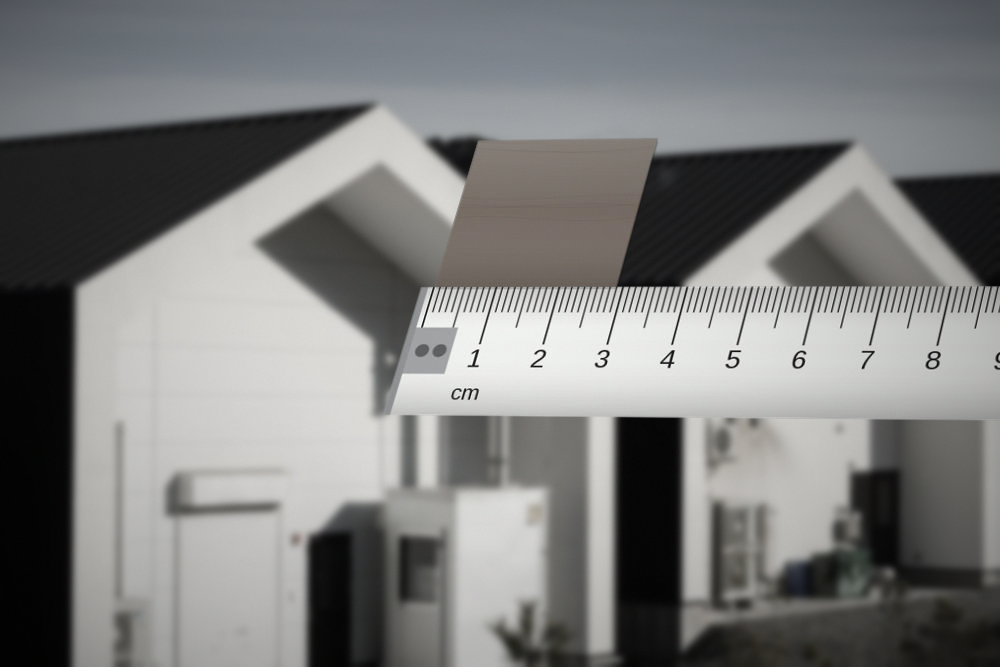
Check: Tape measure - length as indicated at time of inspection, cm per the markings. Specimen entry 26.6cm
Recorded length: 2.9cm
